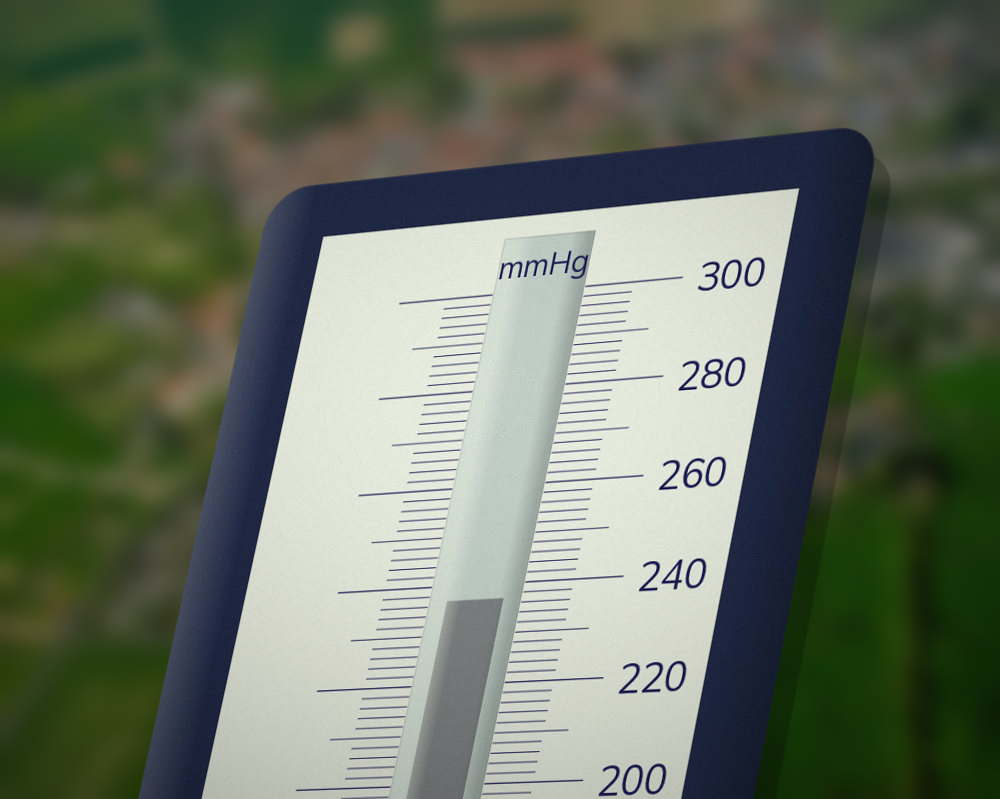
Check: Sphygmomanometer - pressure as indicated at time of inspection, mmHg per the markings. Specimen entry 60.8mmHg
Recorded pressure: 237mmHg
